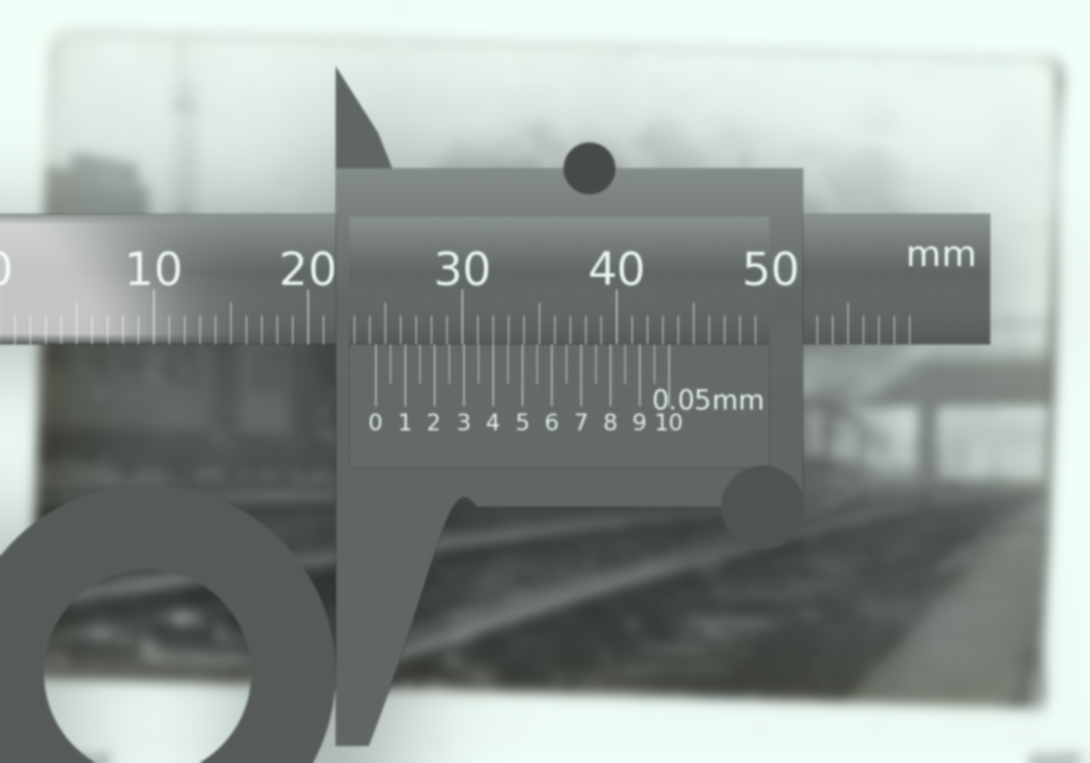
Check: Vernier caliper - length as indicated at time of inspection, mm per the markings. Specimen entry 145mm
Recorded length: 24.4mm
